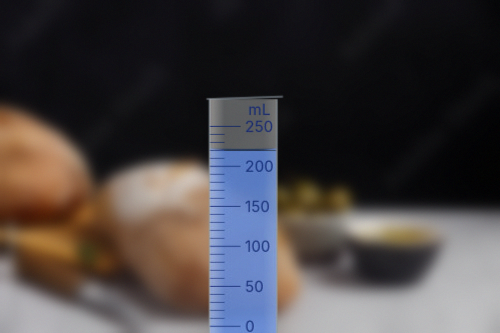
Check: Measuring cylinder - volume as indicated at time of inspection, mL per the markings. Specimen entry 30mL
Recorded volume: 220mL
